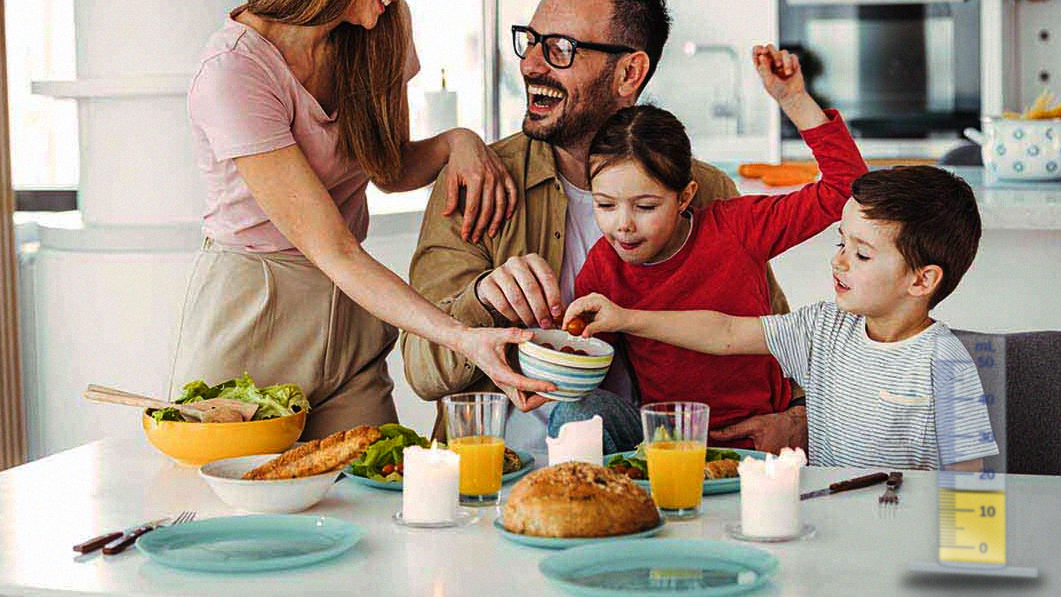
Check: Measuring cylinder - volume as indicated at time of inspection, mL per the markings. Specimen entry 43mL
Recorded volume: 15mL
